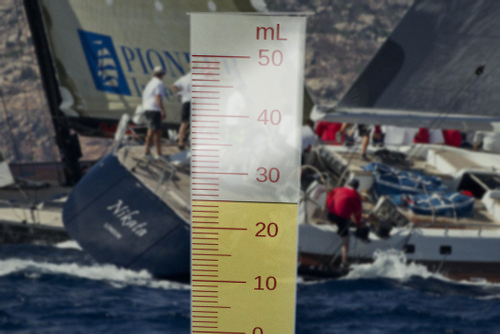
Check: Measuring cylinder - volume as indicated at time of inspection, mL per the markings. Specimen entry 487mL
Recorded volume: 25mL
